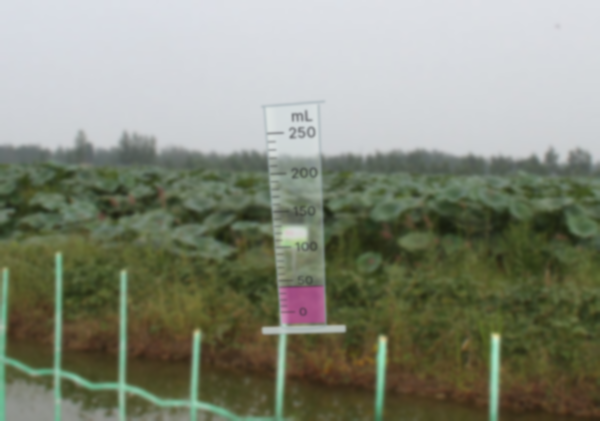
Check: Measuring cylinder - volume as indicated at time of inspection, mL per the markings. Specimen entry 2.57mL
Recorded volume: 40mL
